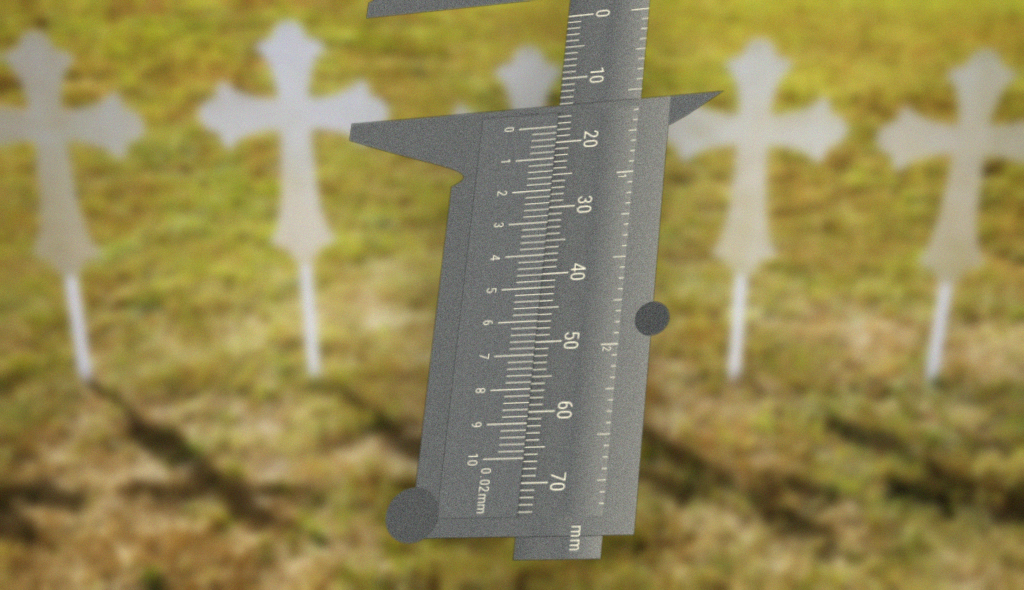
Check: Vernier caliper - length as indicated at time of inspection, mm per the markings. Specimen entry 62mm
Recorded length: 17.5mm
